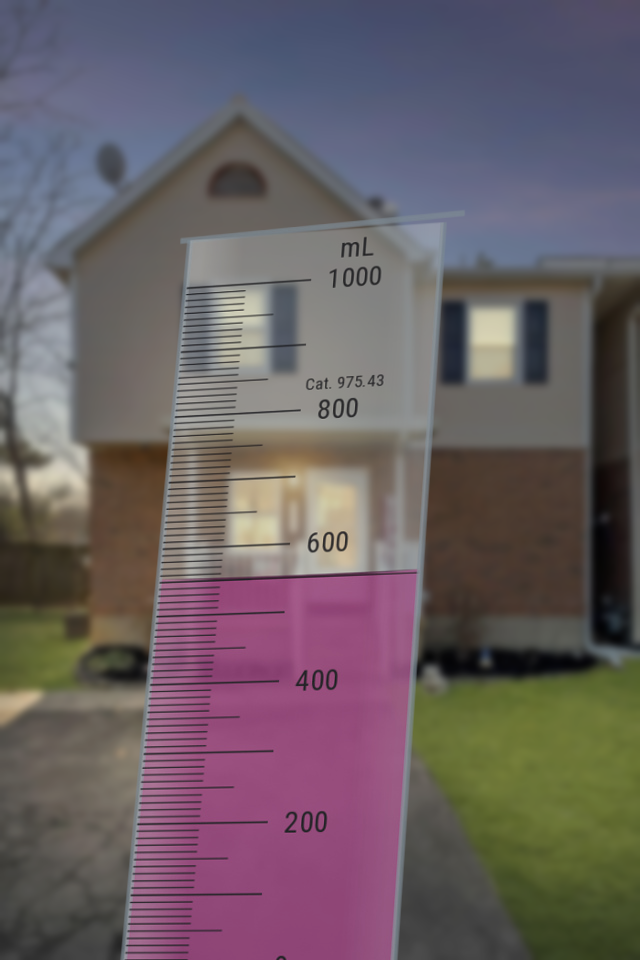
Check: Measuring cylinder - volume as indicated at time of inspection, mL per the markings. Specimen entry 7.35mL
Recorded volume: 550mL
